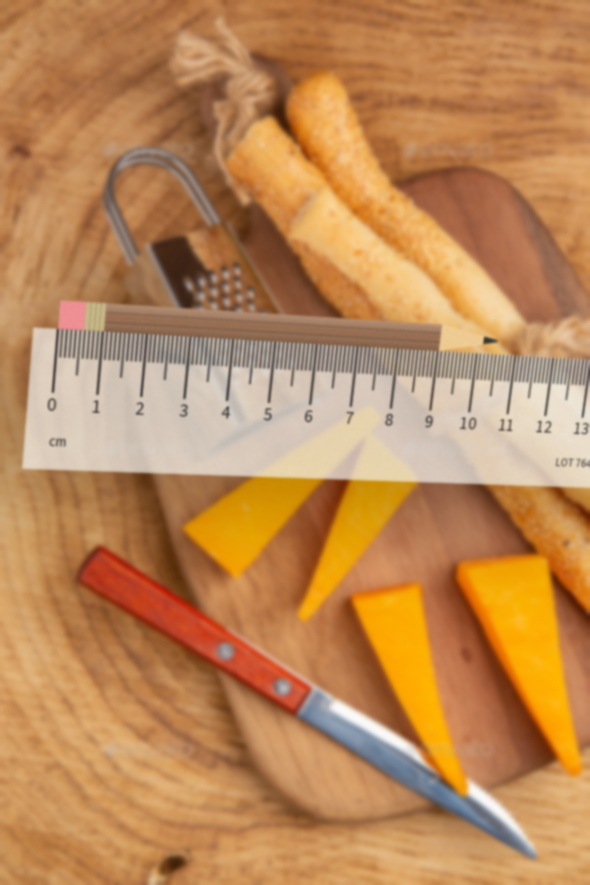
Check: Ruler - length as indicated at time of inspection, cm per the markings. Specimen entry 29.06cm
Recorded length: 10.5cm
